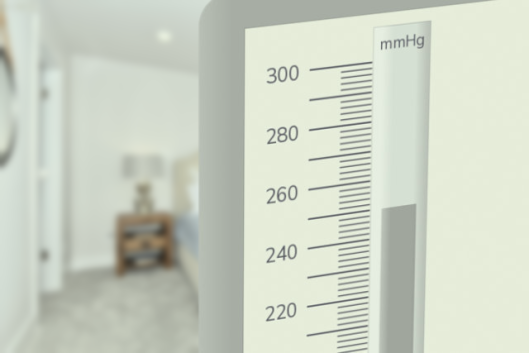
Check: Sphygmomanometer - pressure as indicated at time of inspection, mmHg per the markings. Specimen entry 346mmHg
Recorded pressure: 250mmHg
